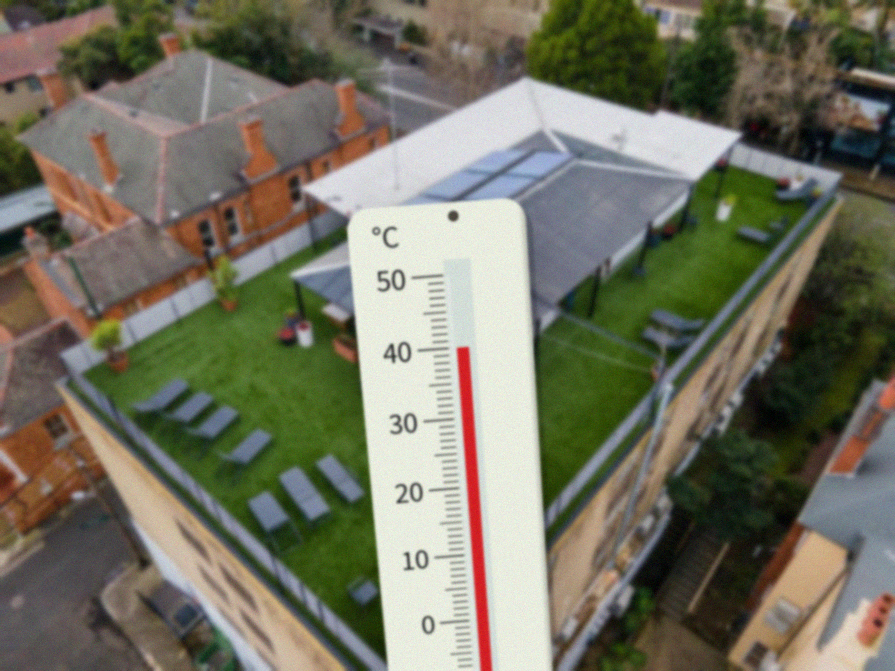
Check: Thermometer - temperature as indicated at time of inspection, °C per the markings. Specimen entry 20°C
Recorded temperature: 40°C
